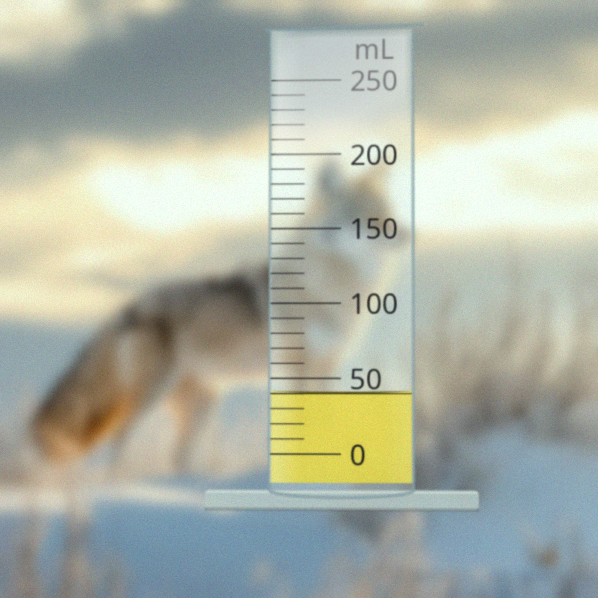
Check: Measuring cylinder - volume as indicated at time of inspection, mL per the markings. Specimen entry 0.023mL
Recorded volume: 40mL
